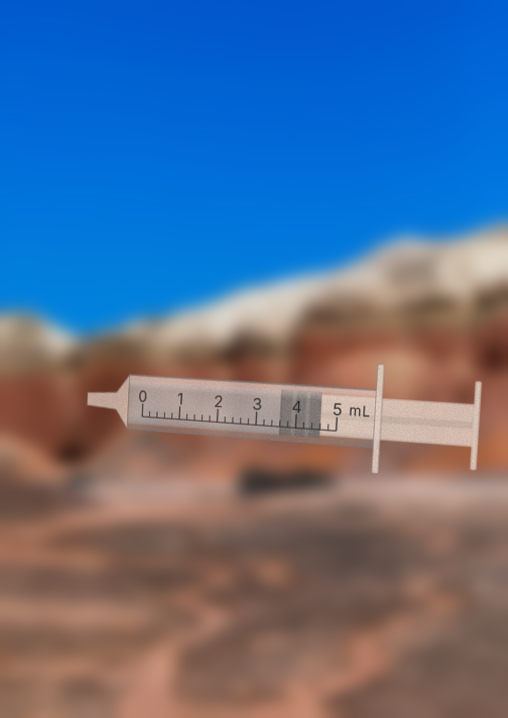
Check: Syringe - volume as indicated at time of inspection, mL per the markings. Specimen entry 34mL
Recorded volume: 3.6mL
